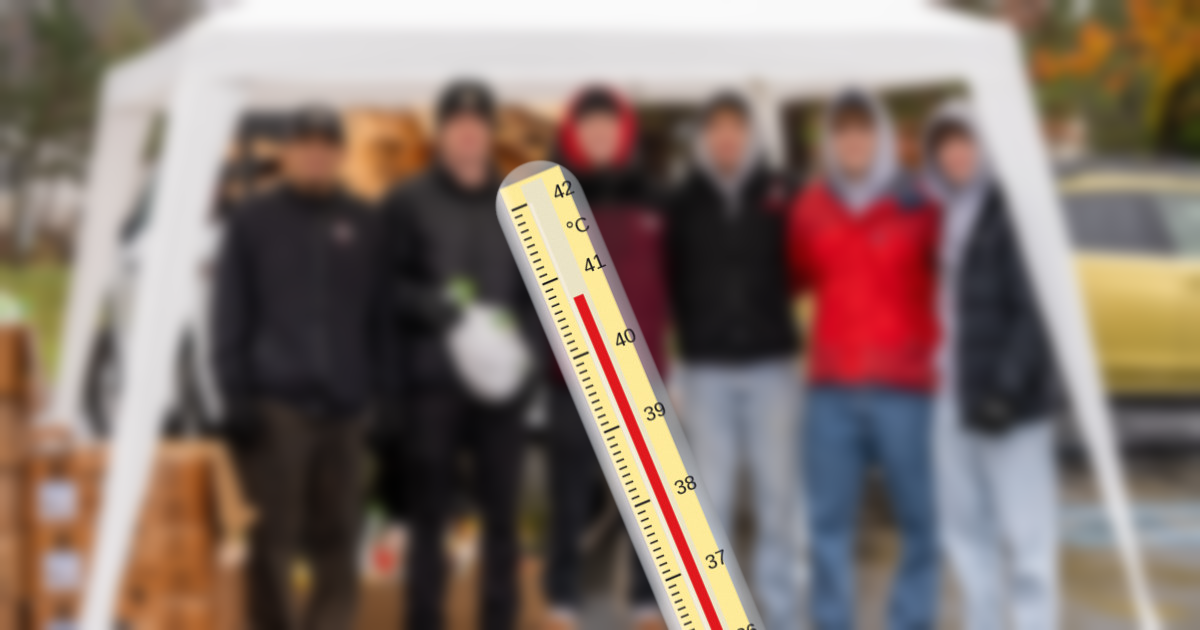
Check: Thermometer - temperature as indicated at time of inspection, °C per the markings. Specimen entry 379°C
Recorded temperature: 40.7°C
